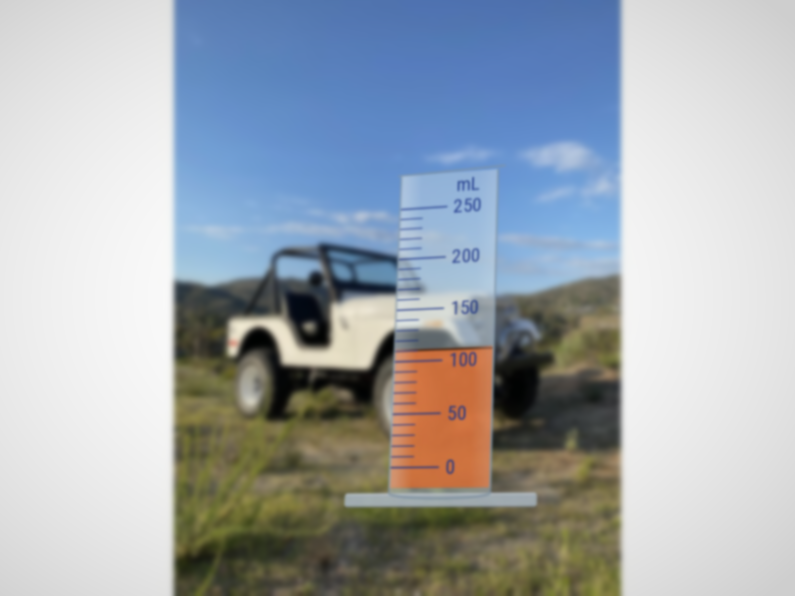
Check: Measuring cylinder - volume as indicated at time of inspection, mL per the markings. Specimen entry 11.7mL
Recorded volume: 110mL
